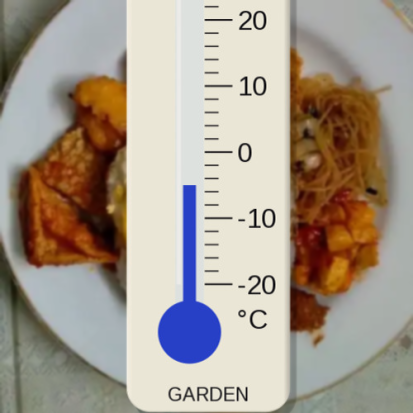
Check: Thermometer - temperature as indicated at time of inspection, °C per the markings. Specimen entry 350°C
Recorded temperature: -5°C
